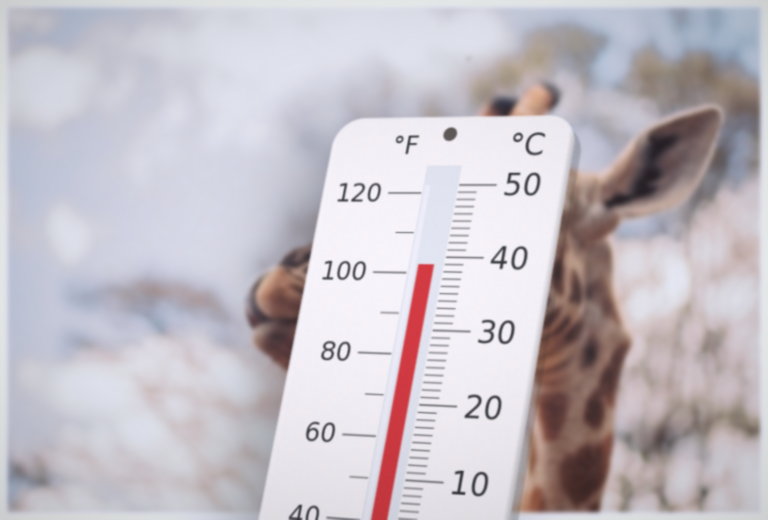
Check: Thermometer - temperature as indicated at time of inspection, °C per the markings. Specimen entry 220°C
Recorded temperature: 39°C
